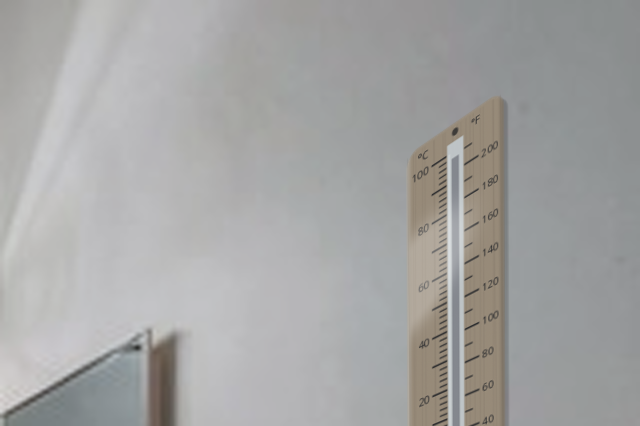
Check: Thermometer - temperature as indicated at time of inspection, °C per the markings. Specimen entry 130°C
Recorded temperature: 98°C
